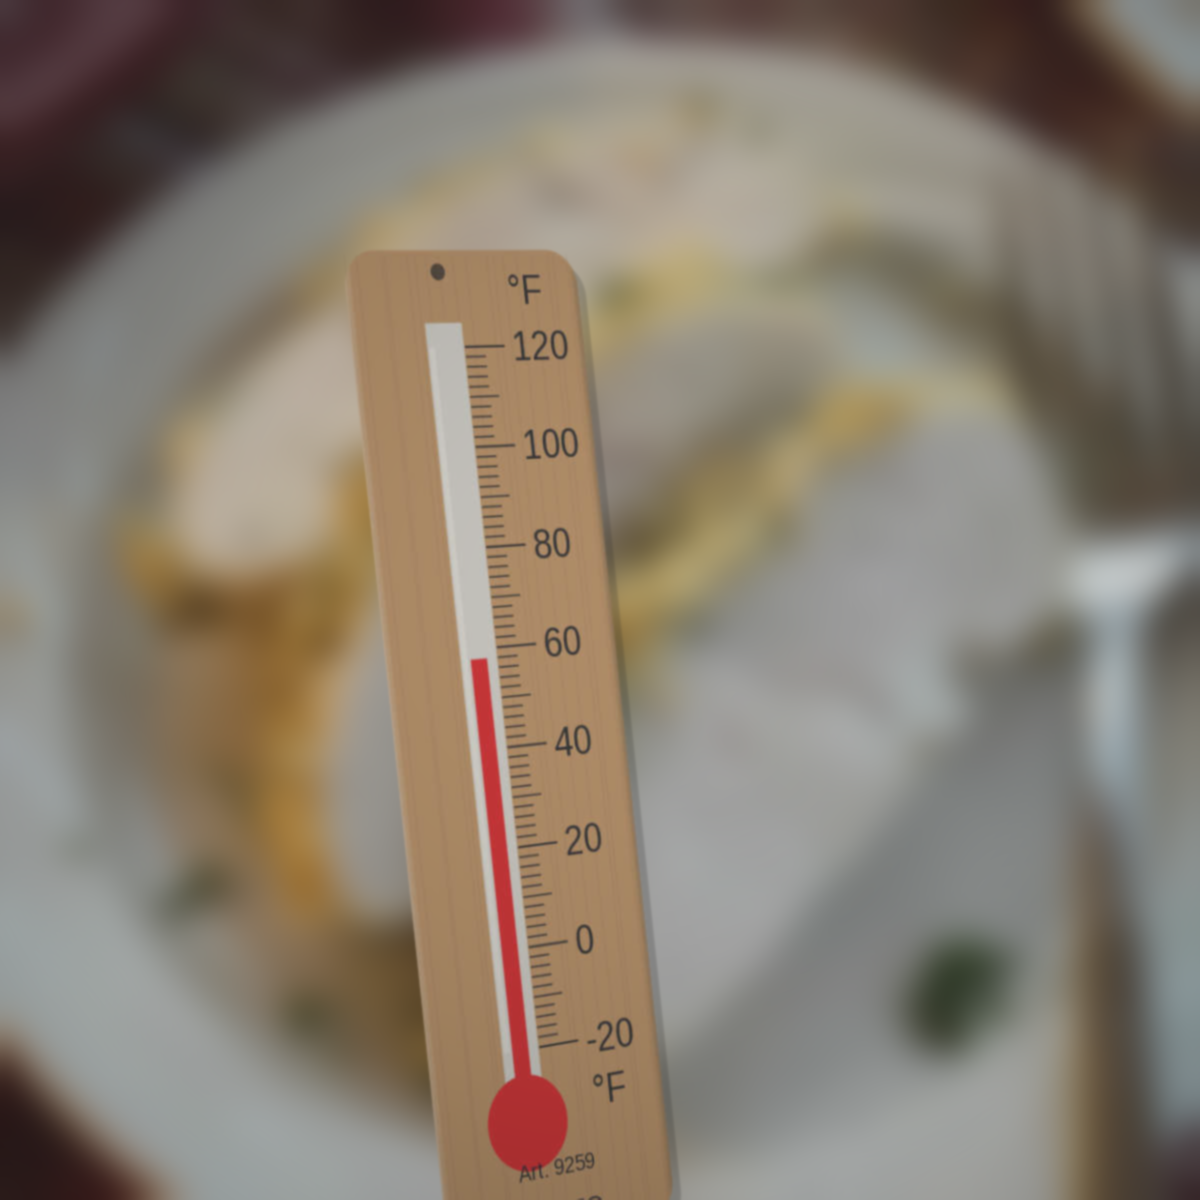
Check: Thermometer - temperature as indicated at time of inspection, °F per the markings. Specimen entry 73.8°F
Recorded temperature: 58°F
